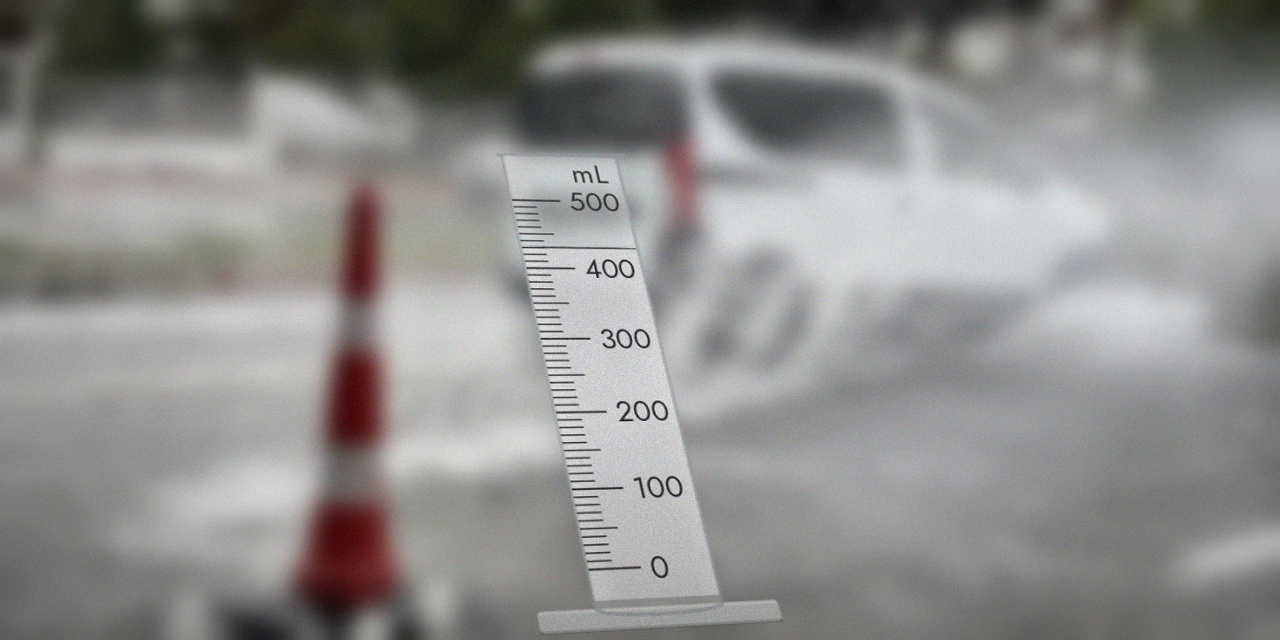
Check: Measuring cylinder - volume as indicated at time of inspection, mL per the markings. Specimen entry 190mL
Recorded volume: 430mL
